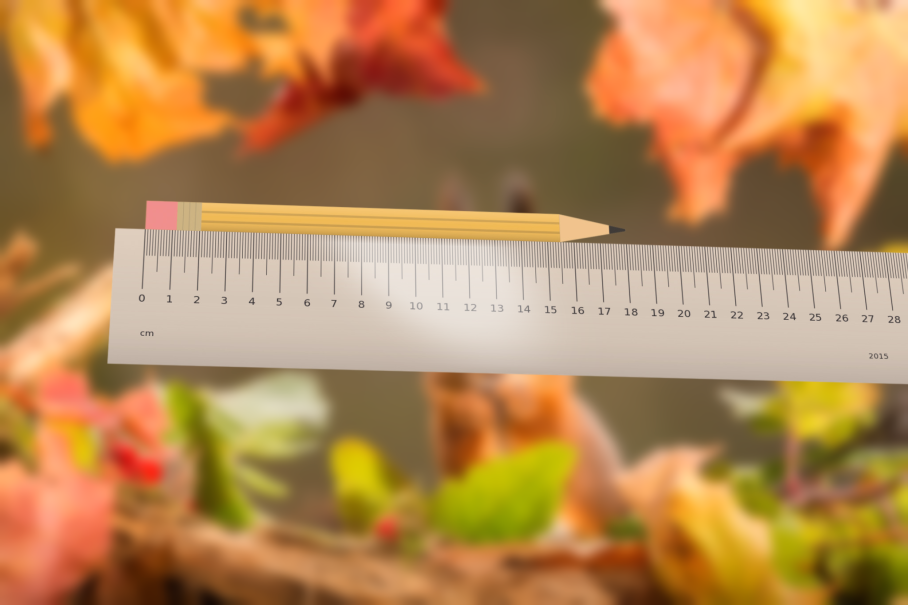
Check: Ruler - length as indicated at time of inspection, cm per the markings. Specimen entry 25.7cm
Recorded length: 18cm
